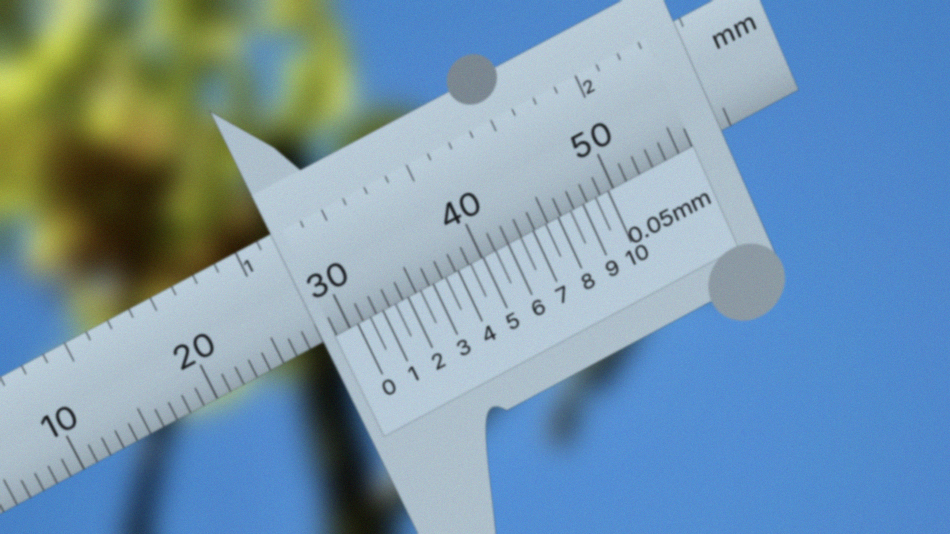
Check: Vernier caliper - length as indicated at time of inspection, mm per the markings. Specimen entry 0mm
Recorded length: 30.6mm
